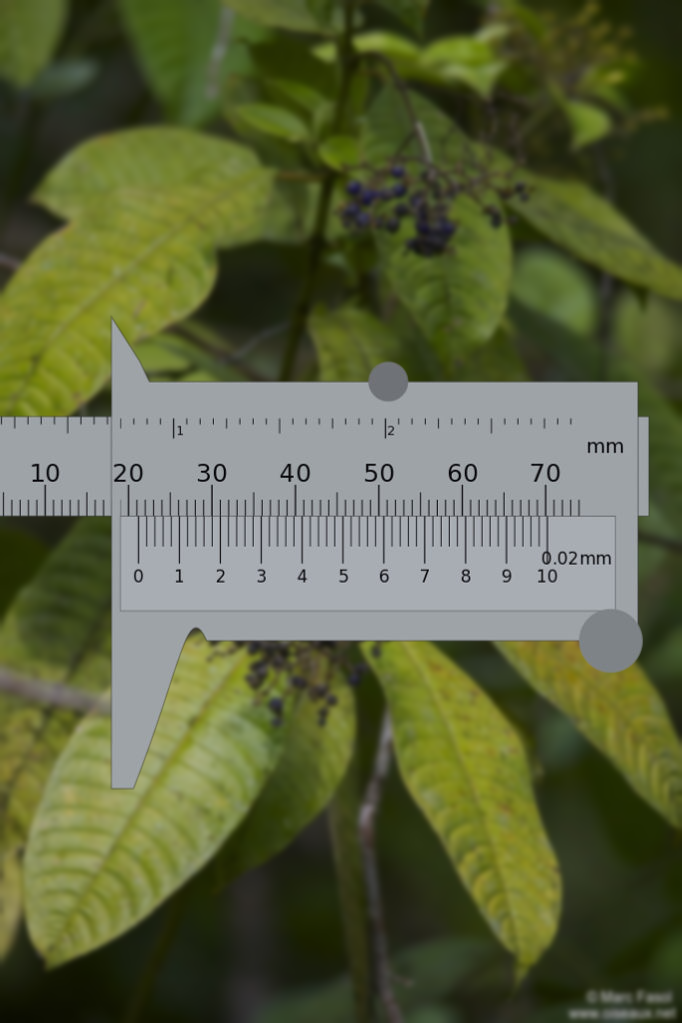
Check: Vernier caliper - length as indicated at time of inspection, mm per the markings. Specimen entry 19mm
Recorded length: 21.2mm
